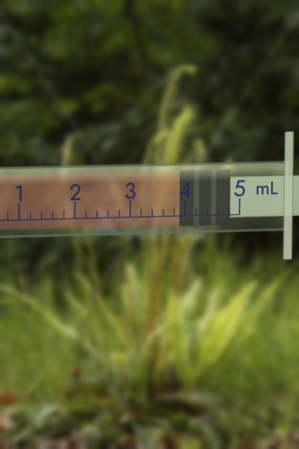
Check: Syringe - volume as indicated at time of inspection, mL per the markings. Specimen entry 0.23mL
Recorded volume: 3.9mL
